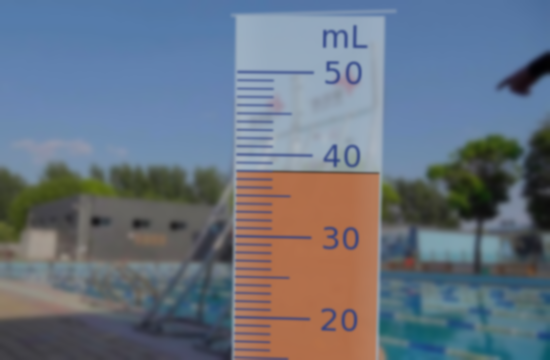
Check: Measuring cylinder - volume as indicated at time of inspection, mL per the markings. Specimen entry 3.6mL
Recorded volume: 38mL
